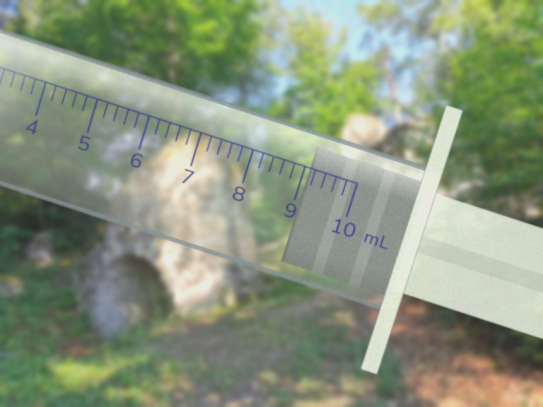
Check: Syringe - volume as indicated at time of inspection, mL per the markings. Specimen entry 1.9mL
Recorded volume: 9.1mL
